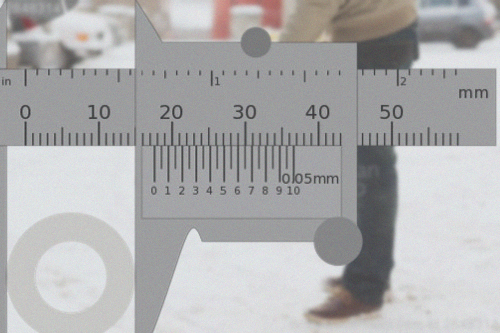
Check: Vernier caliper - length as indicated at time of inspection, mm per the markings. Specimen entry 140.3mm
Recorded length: 17.6mm
